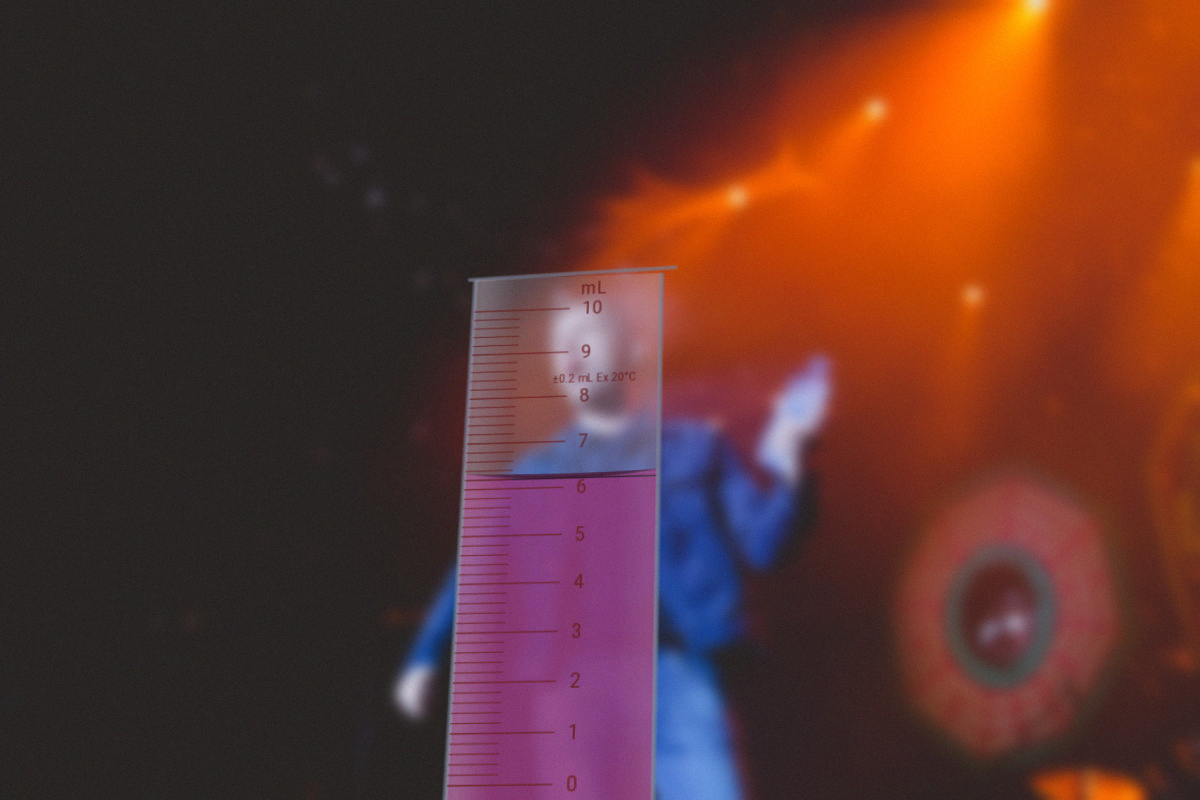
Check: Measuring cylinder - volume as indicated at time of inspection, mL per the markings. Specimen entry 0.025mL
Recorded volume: 6.2mL
